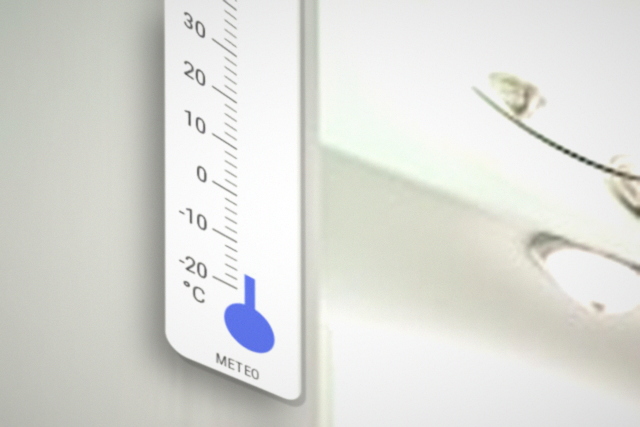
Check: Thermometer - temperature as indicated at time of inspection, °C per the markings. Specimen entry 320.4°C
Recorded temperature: -16°C
